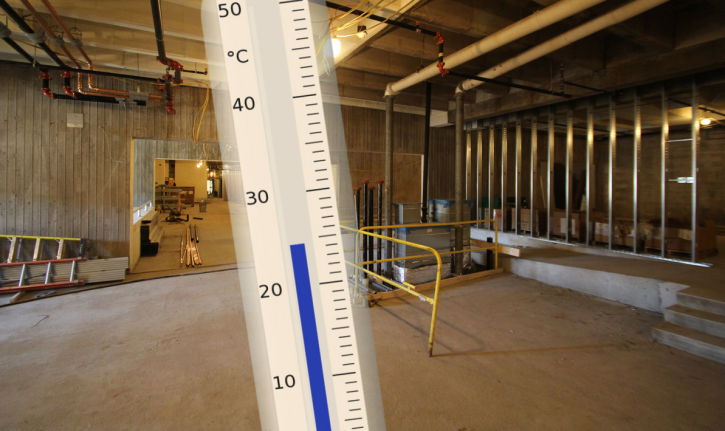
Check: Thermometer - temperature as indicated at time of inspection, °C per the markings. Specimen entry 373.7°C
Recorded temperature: 24.5°C
